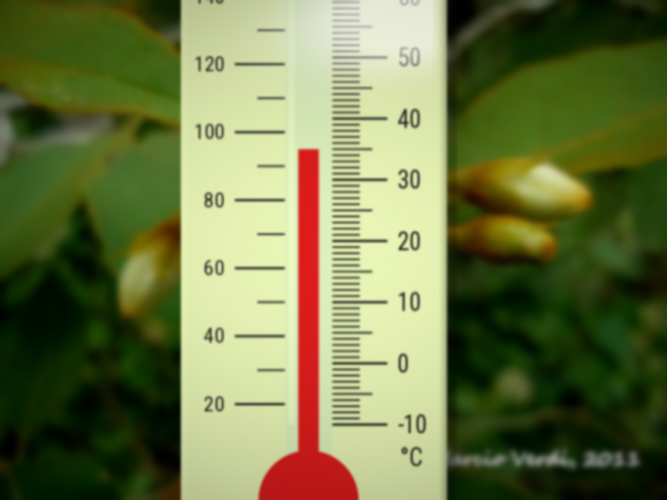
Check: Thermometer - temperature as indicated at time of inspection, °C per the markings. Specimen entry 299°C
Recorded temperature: 35°C
